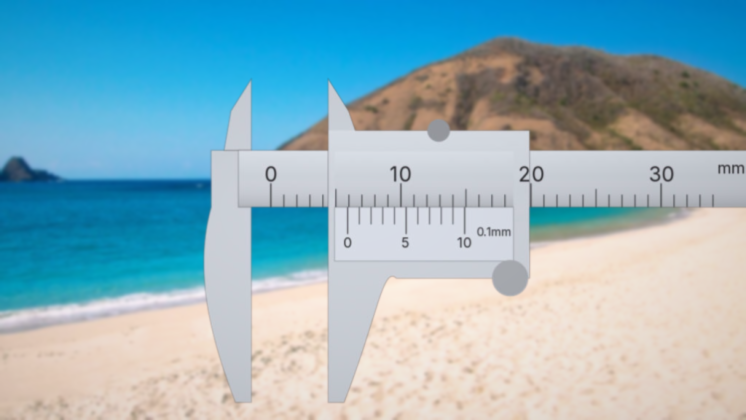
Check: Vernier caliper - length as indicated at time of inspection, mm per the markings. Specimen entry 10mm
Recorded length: 5.9mm
